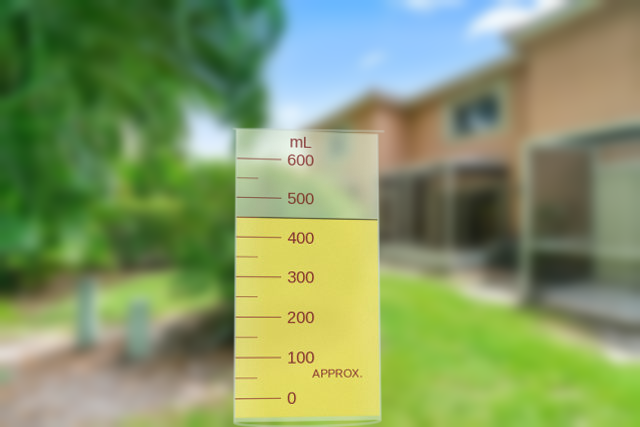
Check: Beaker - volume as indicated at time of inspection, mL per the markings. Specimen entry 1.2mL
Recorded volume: 450mL
